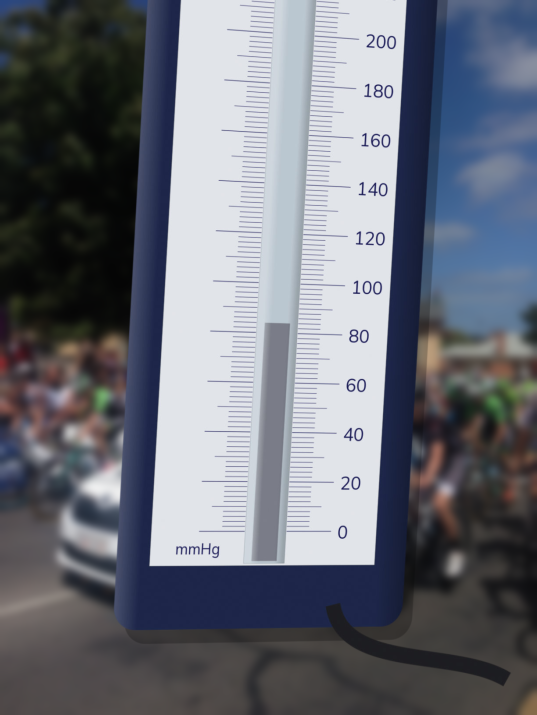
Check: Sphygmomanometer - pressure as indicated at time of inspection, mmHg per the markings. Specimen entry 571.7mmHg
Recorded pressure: 84mmHg
